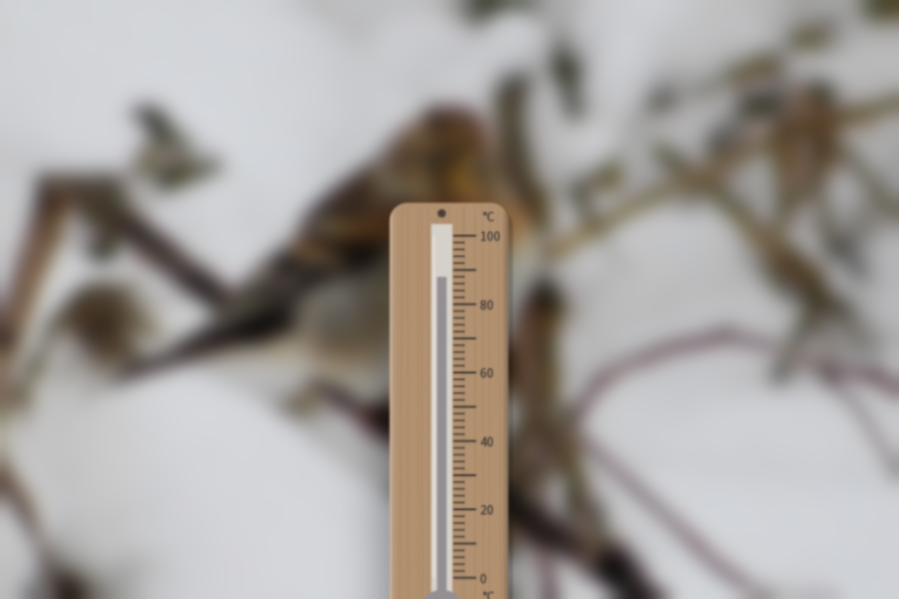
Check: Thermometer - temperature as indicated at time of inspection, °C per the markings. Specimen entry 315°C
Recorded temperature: 88°C
